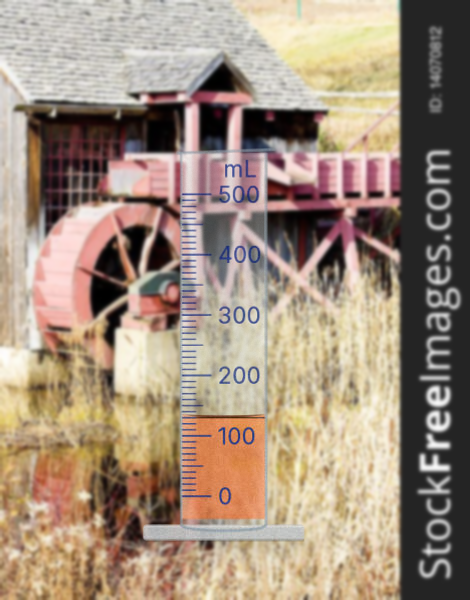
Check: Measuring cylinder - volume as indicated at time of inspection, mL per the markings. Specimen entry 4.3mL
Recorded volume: 130mL
